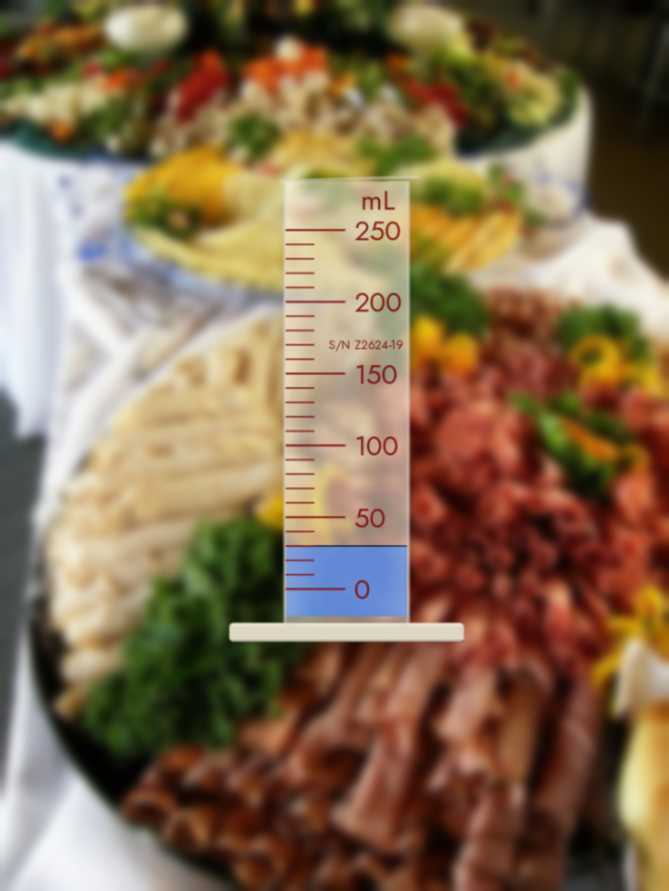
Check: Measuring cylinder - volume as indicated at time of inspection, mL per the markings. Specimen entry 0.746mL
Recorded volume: 30mL
